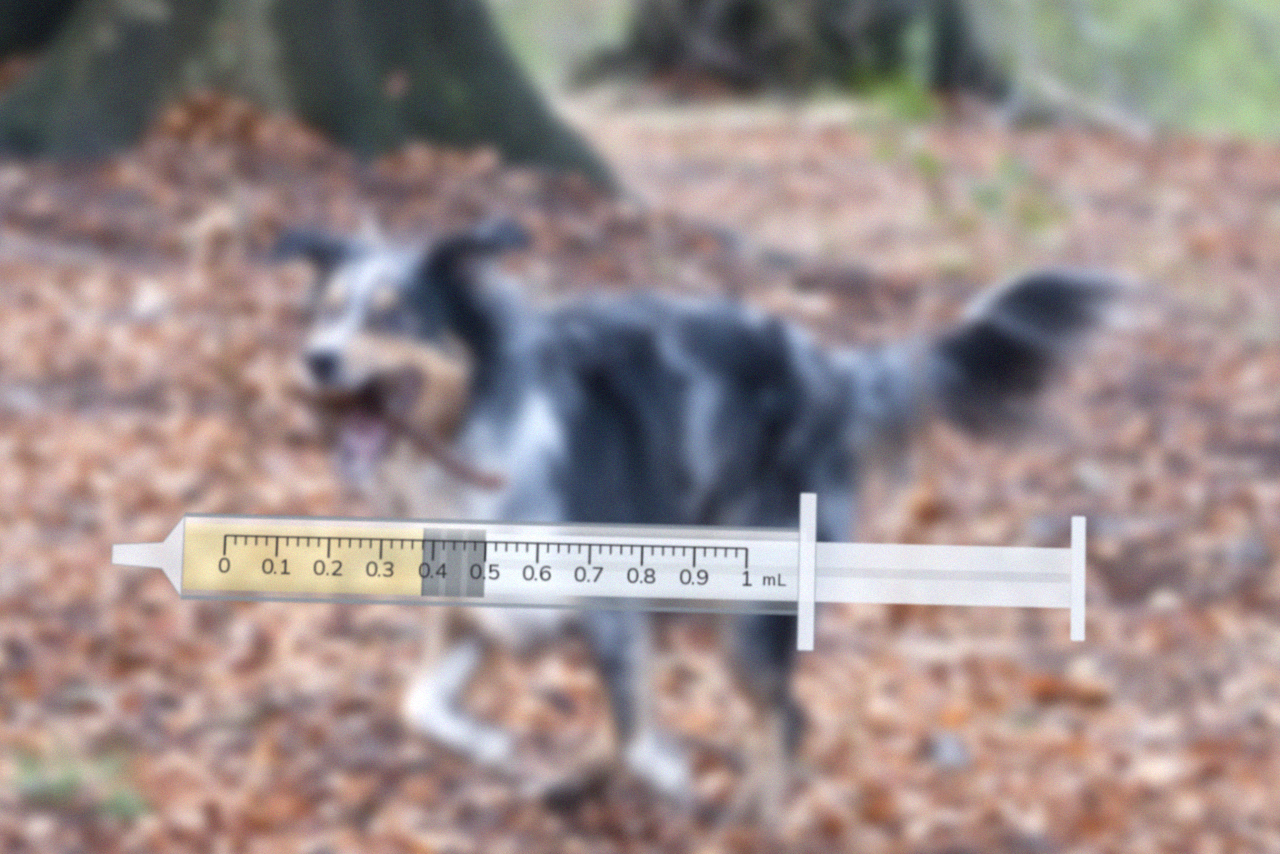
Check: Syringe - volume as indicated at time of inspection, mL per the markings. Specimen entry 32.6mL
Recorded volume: 0.38mL
